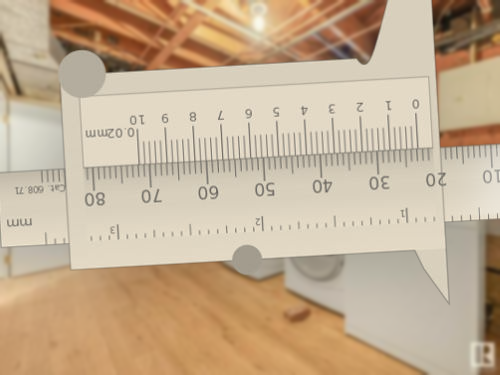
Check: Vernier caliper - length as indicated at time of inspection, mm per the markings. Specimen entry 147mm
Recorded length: 22.8mm
